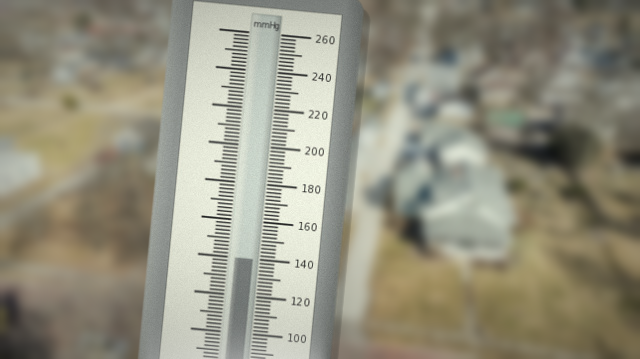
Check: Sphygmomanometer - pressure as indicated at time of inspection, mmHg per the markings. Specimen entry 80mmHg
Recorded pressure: 140mmHg
